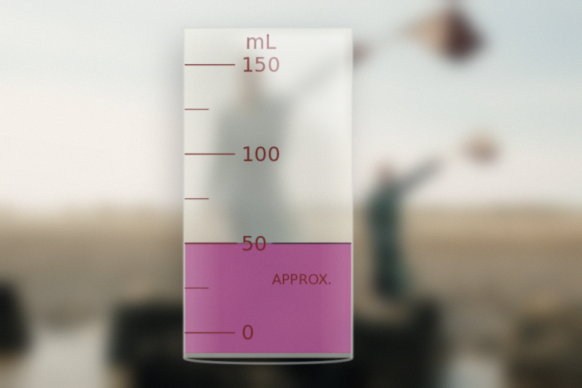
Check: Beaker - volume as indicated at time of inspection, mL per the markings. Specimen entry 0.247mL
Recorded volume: 50mL
